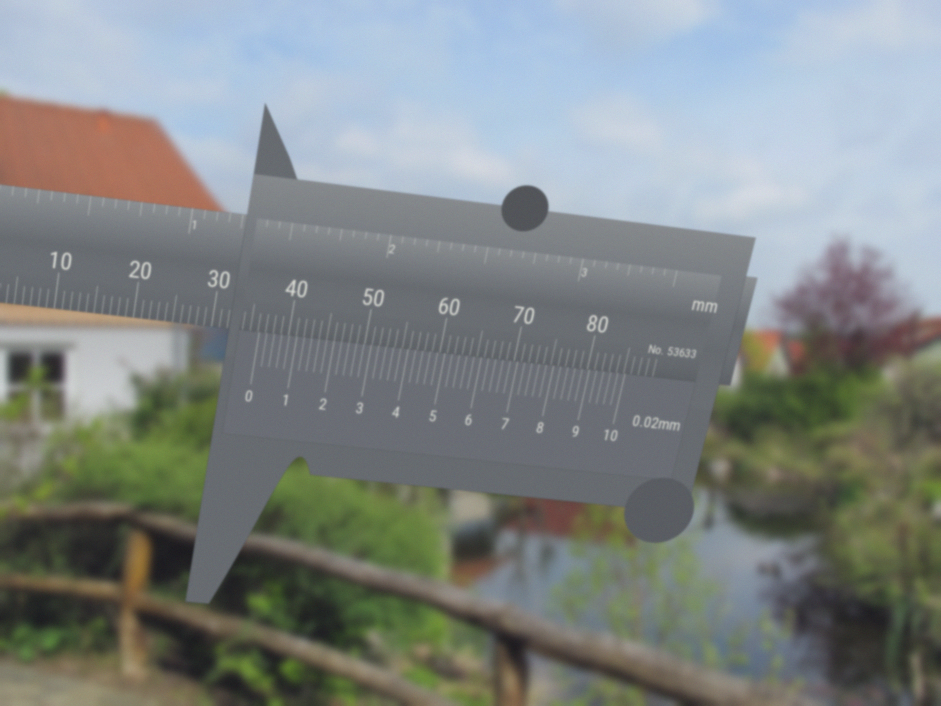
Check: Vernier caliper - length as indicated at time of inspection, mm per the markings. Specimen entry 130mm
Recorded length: 36.2mm
